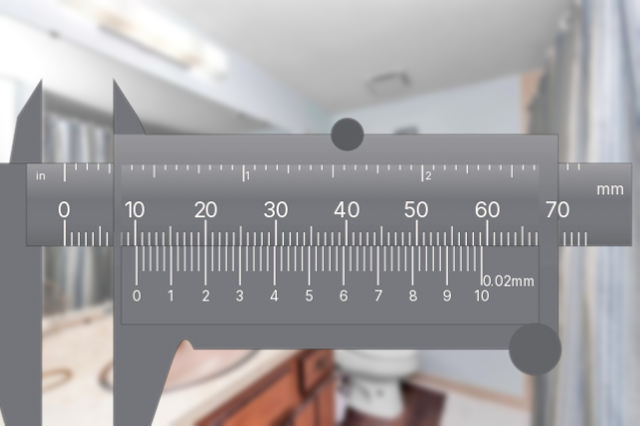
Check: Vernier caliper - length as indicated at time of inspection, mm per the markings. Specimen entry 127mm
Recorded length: 10.2mm
